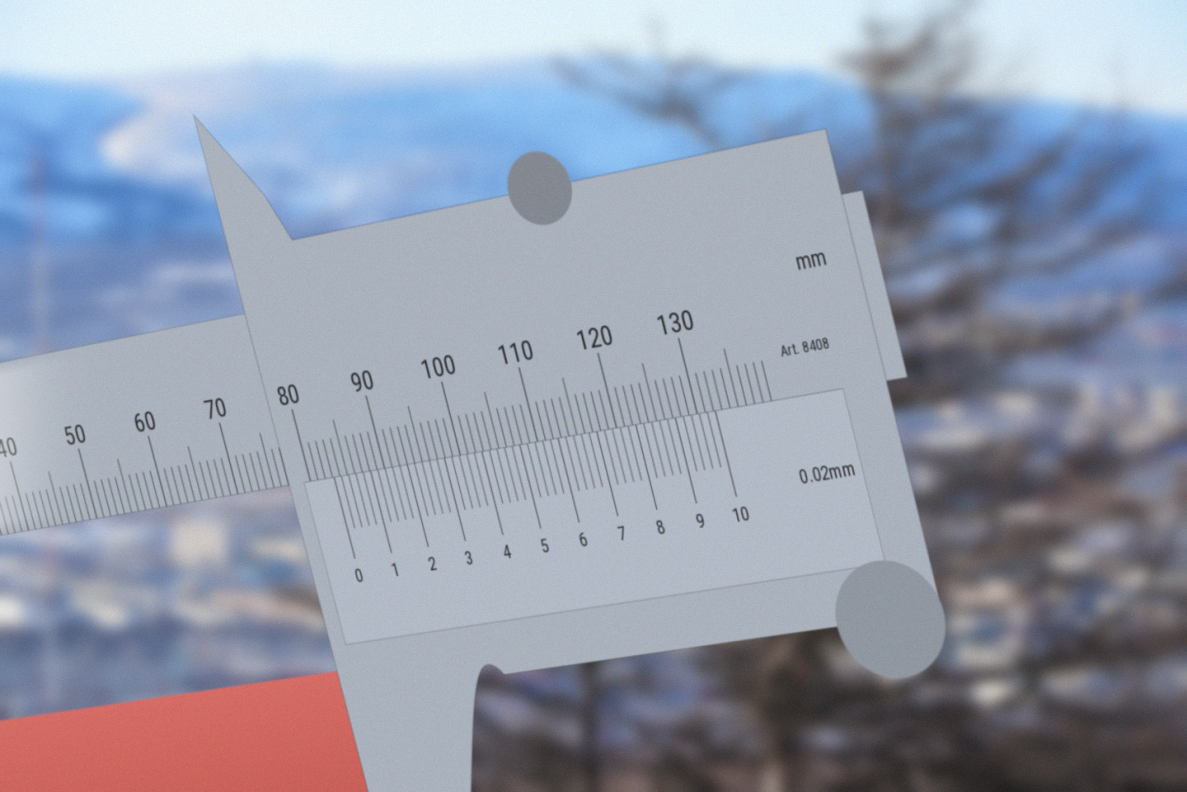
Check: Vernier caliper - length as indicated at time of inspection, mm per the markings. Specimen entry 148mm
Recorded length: 83.2mm
